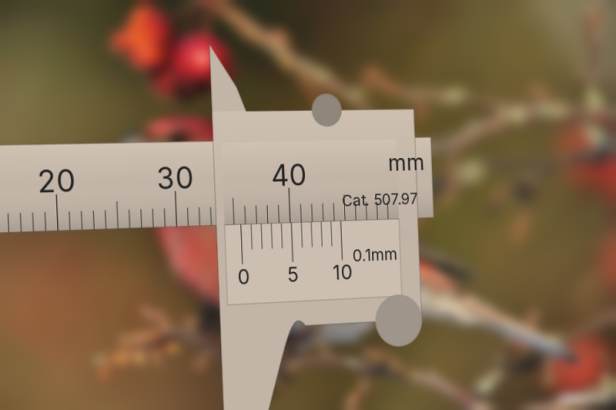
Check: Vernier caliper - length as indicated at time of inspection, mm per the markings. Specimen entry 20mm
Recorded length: 35.6mm
